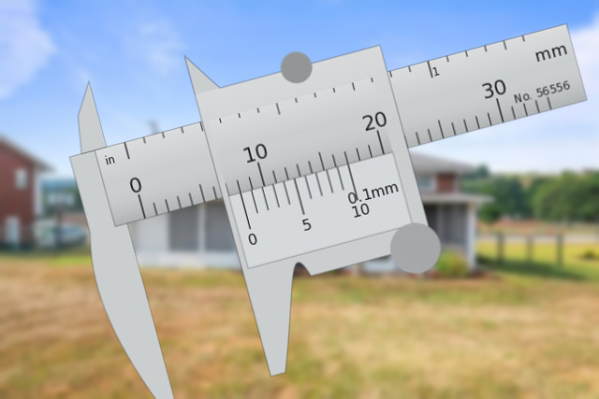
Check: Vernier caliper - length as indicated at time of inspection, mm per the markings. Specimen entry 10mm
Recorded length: 8.0mm
